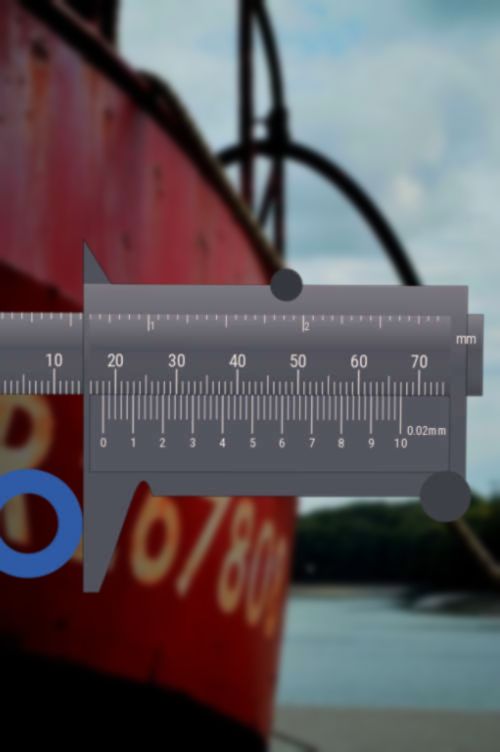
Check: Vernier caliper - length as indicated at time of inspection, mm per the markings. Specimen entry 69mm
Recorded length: 18.0mm
